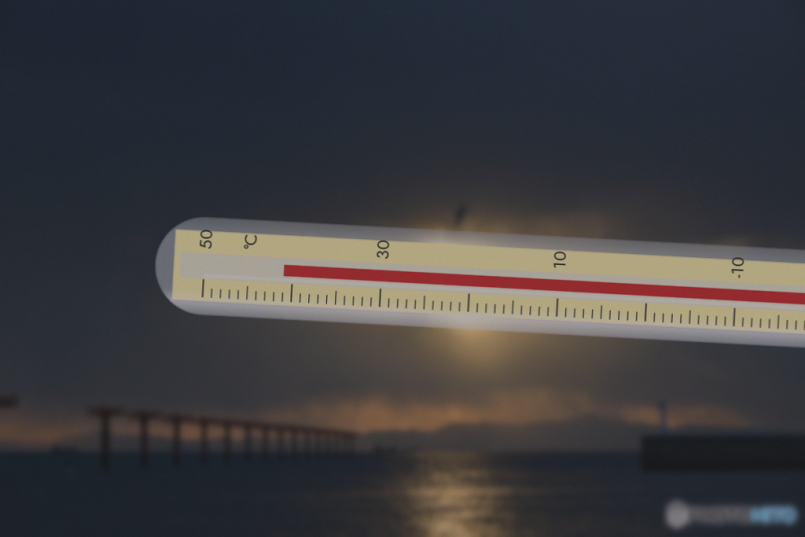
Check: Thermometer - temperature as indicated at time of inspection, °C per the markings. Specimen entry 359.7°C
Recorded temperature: 41°C
